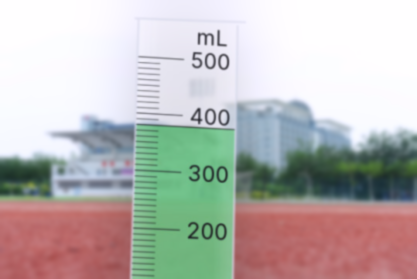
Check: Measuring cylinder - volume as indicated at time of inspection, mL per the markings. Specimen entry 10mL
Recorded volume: 380mL
